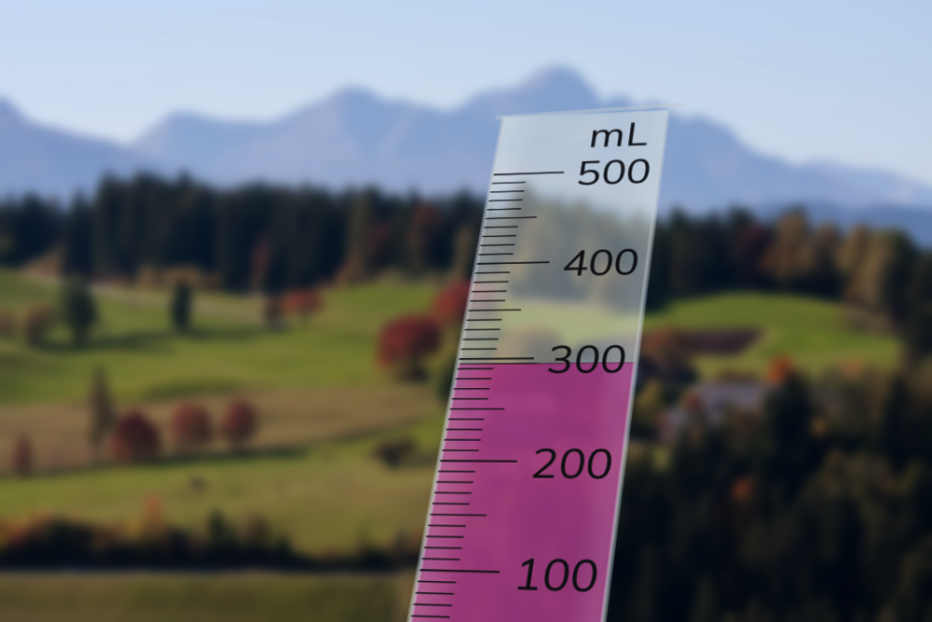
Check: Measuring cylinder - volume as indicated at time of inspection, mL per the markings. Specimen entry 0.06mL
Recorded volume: 295mL
